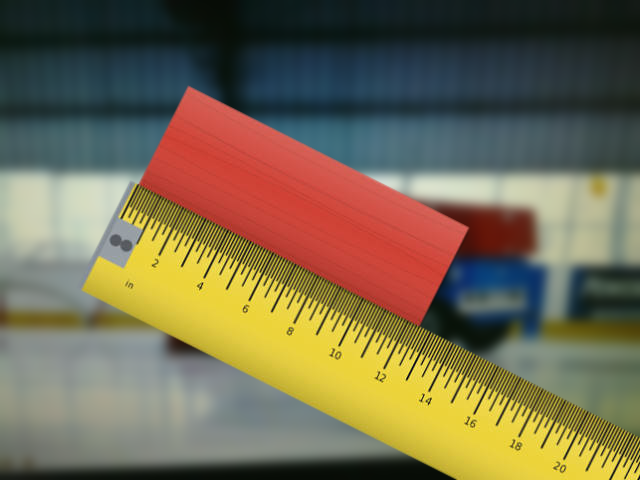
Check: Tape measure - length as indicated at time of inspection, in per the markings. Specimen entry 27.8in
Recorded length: 12.5in
